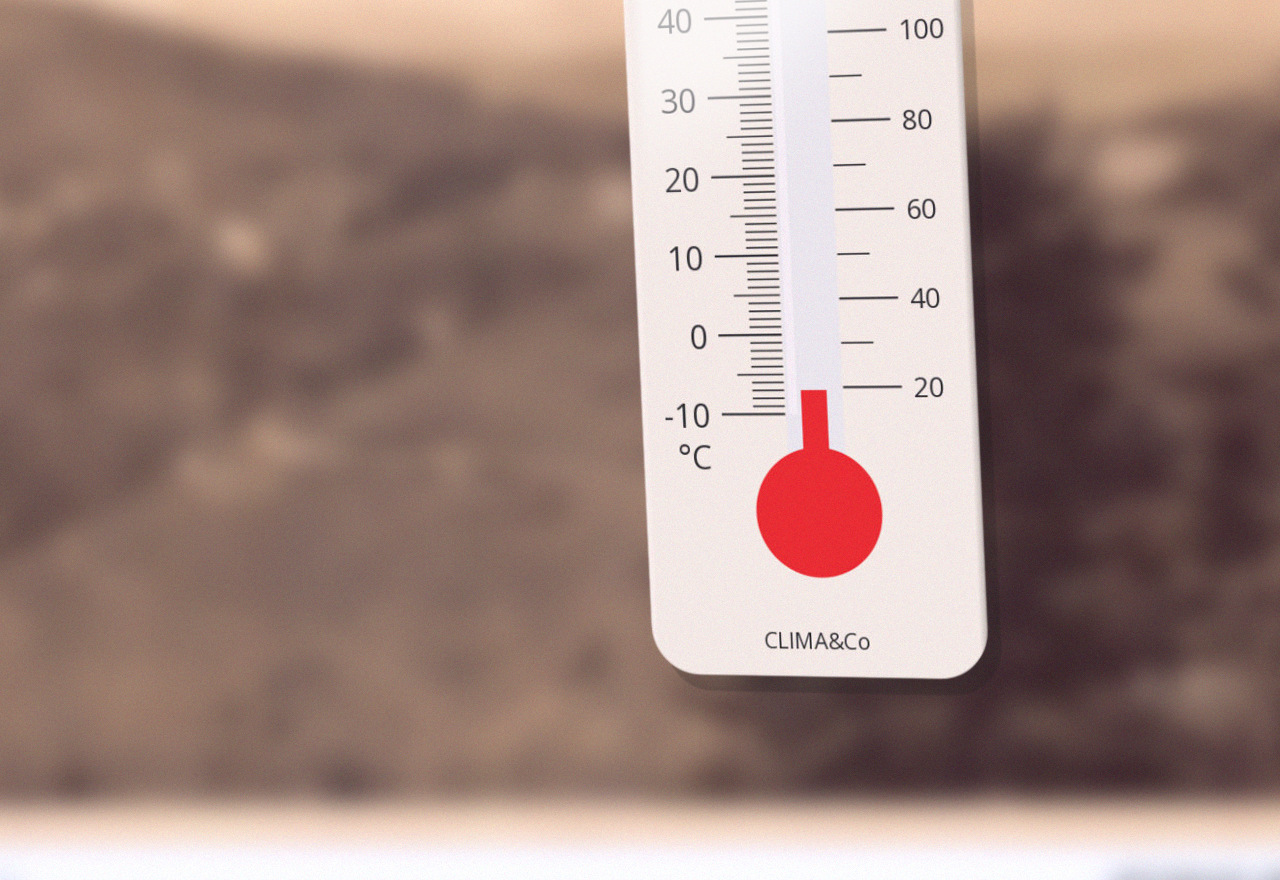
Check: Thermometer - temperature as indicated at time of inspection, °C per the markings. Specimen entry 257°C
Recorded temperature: -7°C
